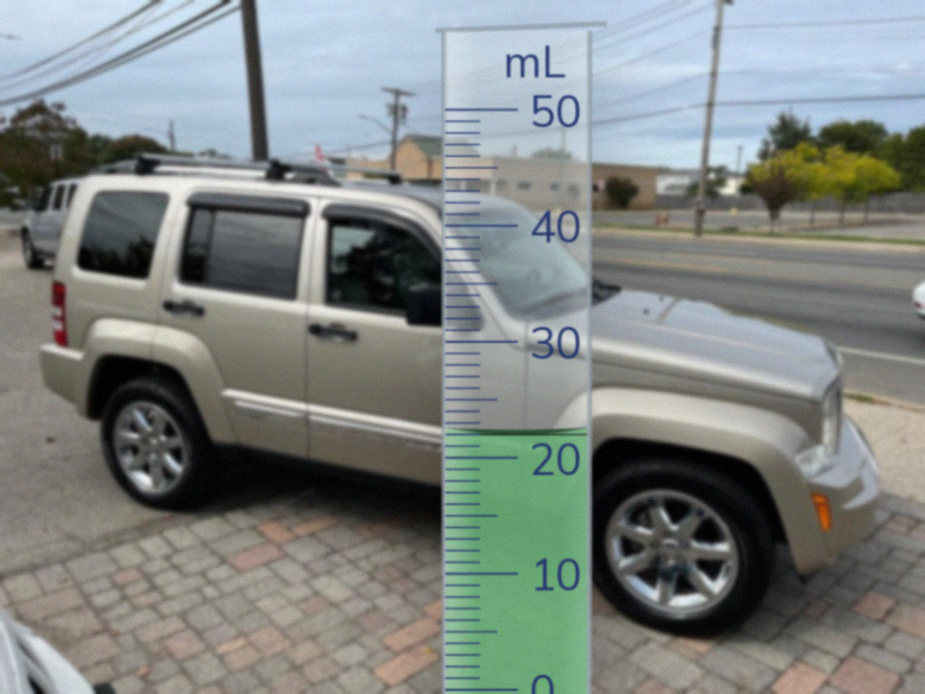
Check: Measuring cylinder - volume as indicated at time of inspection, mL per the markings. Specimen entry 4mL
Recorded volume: 22mL
